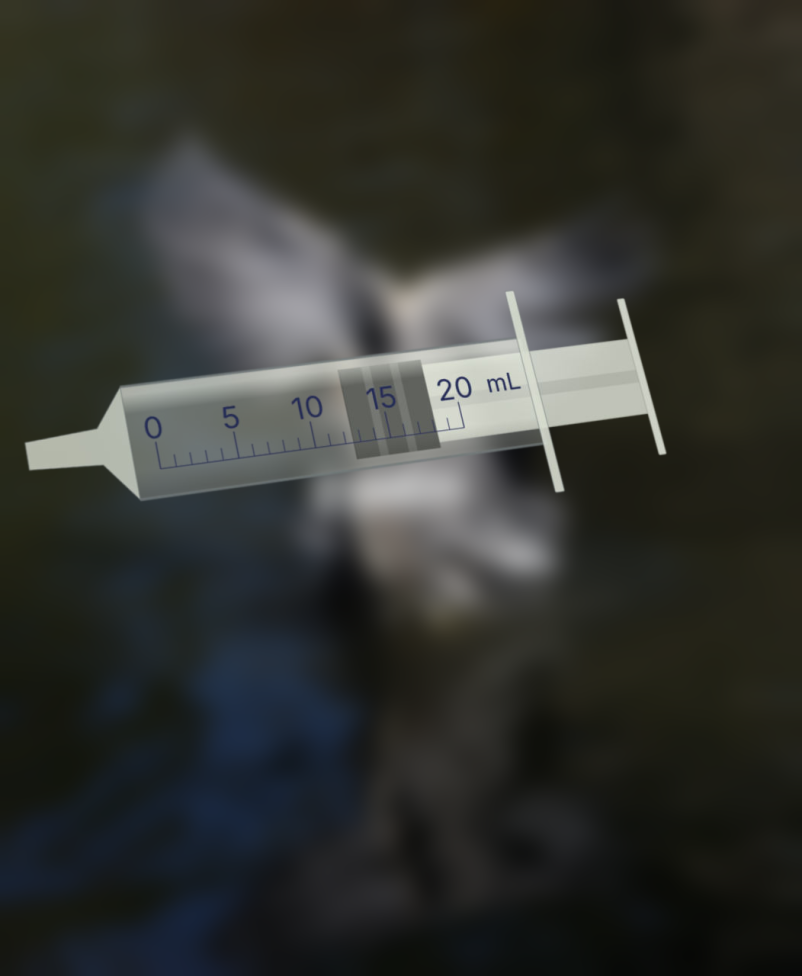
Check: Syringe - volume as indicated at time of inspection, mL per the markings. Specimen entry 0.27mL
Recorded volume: 12.5mL
